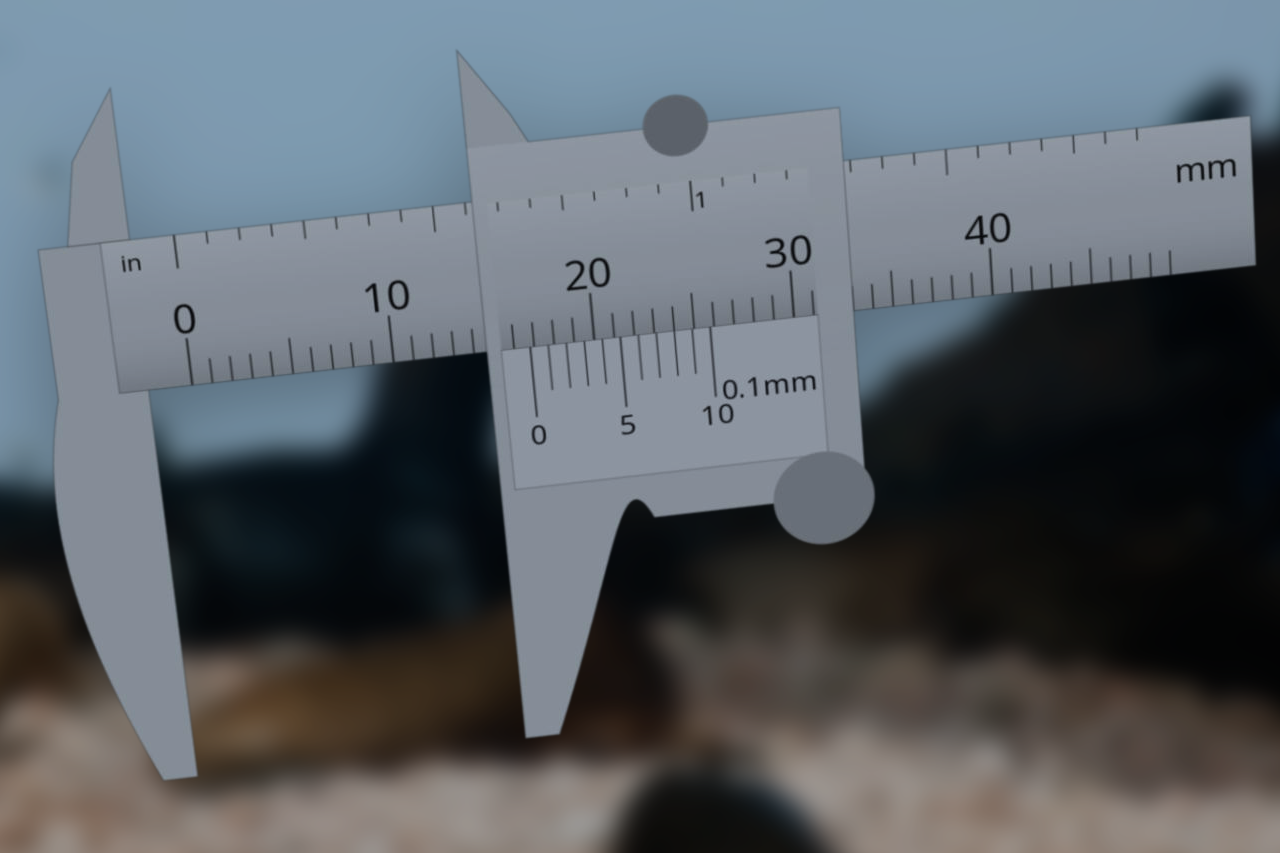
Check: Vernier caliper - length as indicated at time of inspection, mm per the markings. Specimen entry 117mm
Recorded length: 16.8mm
